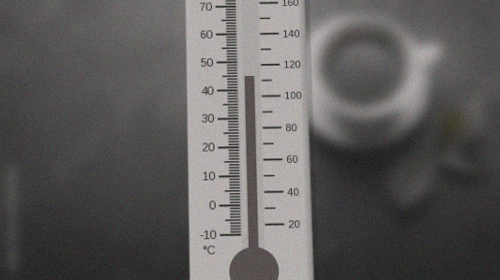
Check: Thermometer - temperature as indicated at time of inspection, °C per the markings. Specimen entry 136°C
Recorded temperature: 45°C
